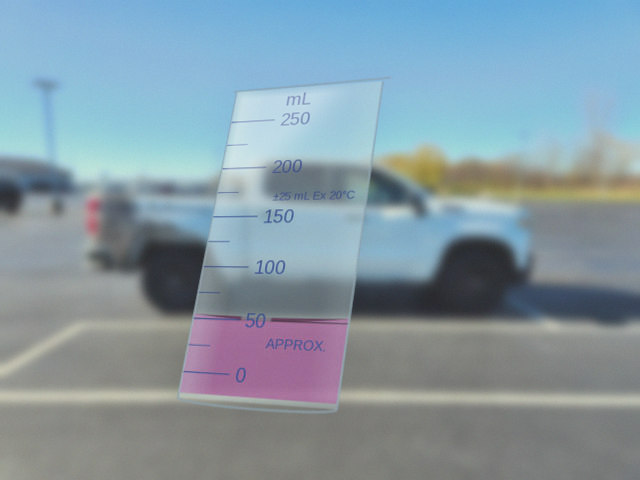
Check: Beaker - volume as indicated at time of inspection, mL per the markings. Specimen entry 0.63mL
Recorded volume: 50mL
